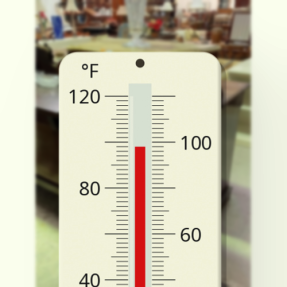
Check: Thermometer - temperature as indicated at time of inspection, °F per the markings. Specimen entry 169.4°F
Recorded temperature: 98°F
